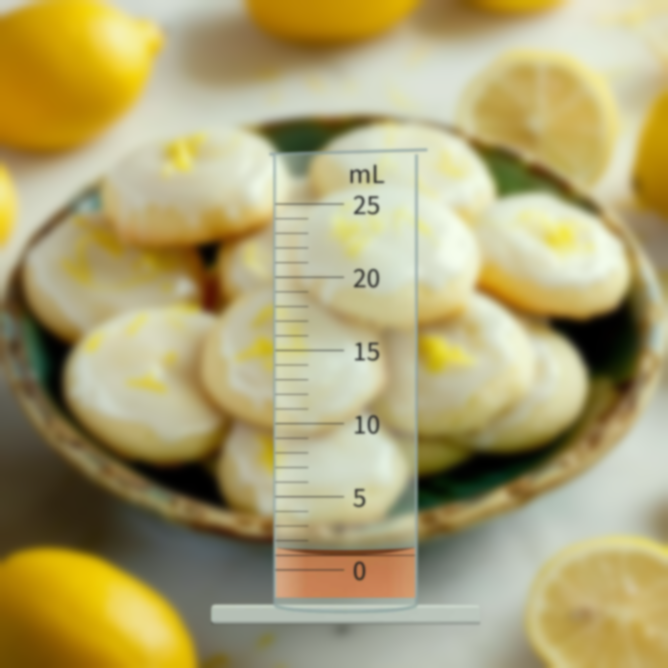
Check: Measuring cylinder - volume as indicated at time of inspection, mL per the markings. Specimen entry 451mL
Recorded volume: 1mL
